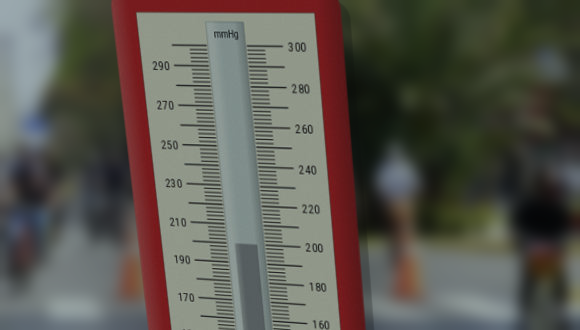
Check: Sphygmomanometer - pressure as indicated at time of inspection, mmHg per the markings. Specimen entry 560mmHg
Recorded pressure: 200mmHg
